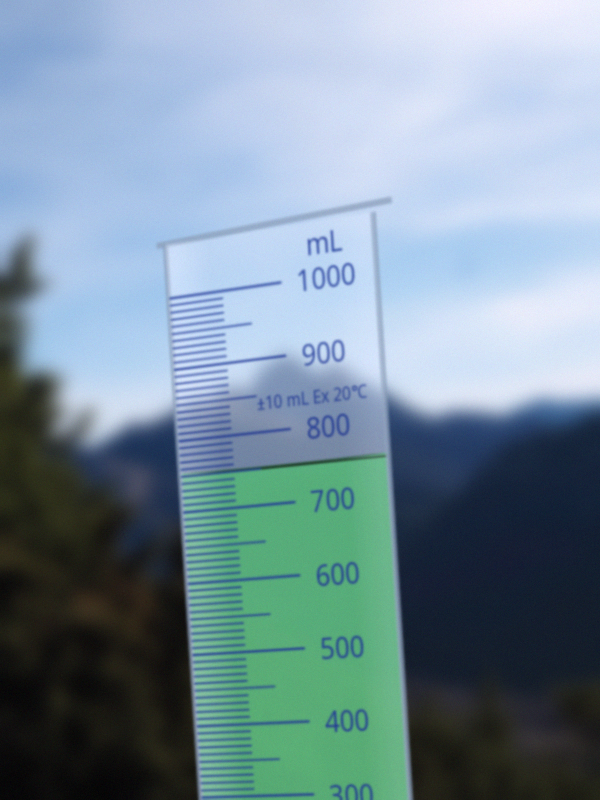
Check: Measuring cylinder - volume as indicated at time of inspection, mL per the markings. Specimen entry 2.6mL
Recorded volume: 750mL
